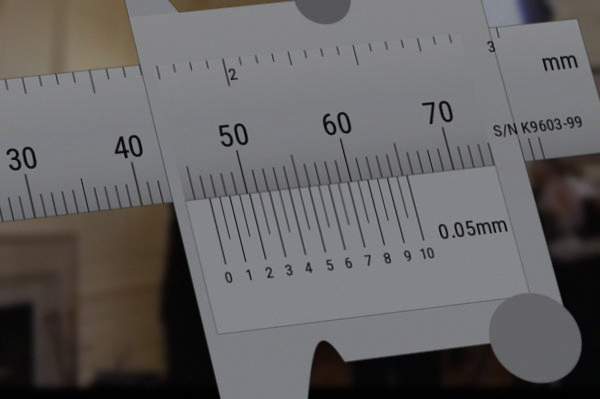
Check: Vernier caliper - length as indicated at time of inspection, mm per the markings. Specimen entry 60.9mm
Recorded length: 46.4mm
